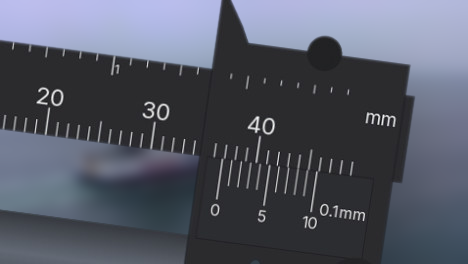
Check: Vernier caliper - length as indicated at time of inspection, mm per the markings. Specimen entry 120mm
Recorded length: 36.8mm
